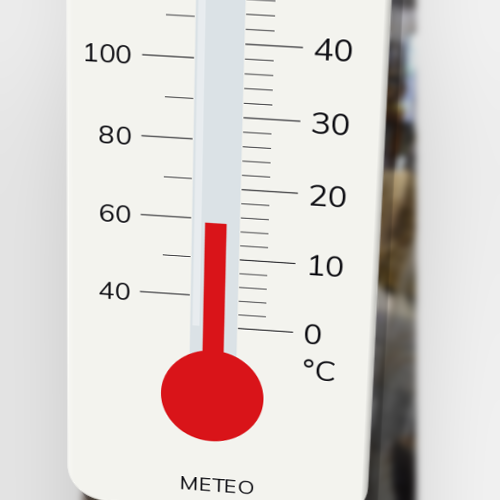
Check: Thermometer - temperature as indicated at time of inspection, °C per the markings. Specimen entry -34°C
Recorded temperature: 15°C
